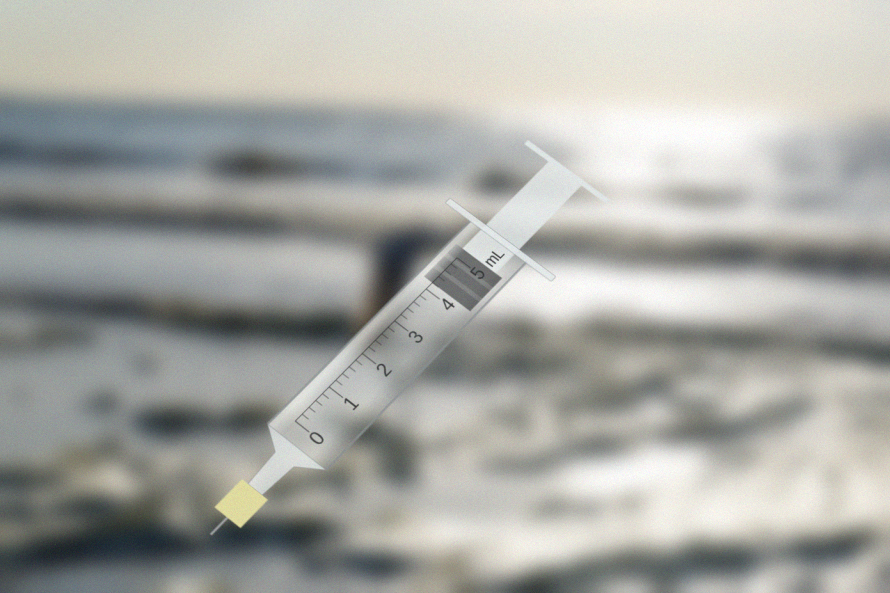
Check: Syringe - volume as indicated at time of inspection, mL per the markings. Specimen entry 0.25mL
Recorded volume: 4.2mL
